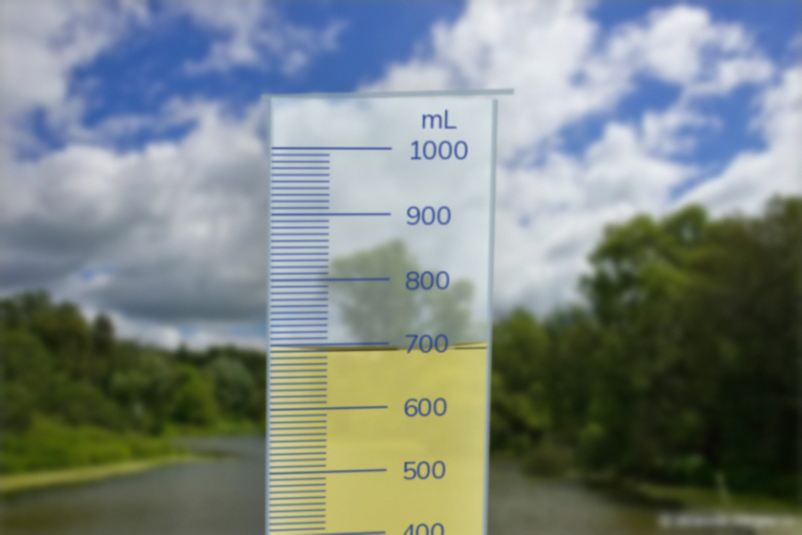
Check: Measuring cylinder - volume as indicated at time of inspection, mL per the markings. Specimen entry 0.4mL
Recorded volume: 690mL
